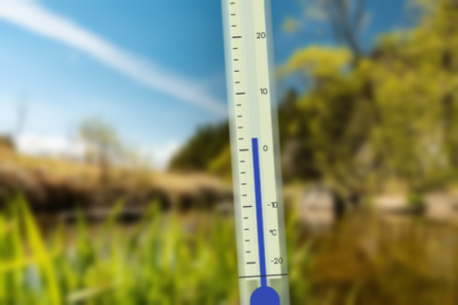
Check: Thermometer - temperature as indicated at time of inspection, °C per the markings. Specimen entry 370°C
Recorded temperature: 2°C
